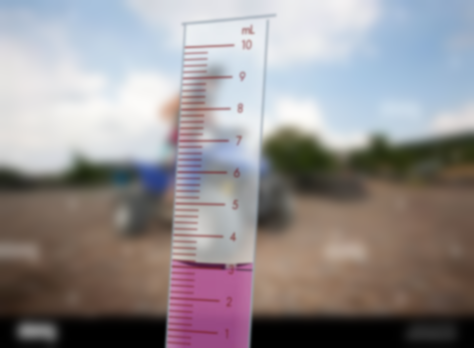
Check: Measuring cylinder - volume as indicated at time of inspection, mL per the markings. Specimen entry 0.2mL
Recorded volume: 3mL
